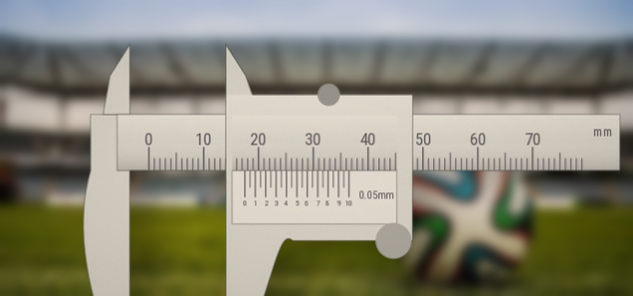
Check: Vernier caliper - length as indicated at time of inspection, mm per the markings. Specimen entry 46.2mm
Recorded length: 17.5mm
